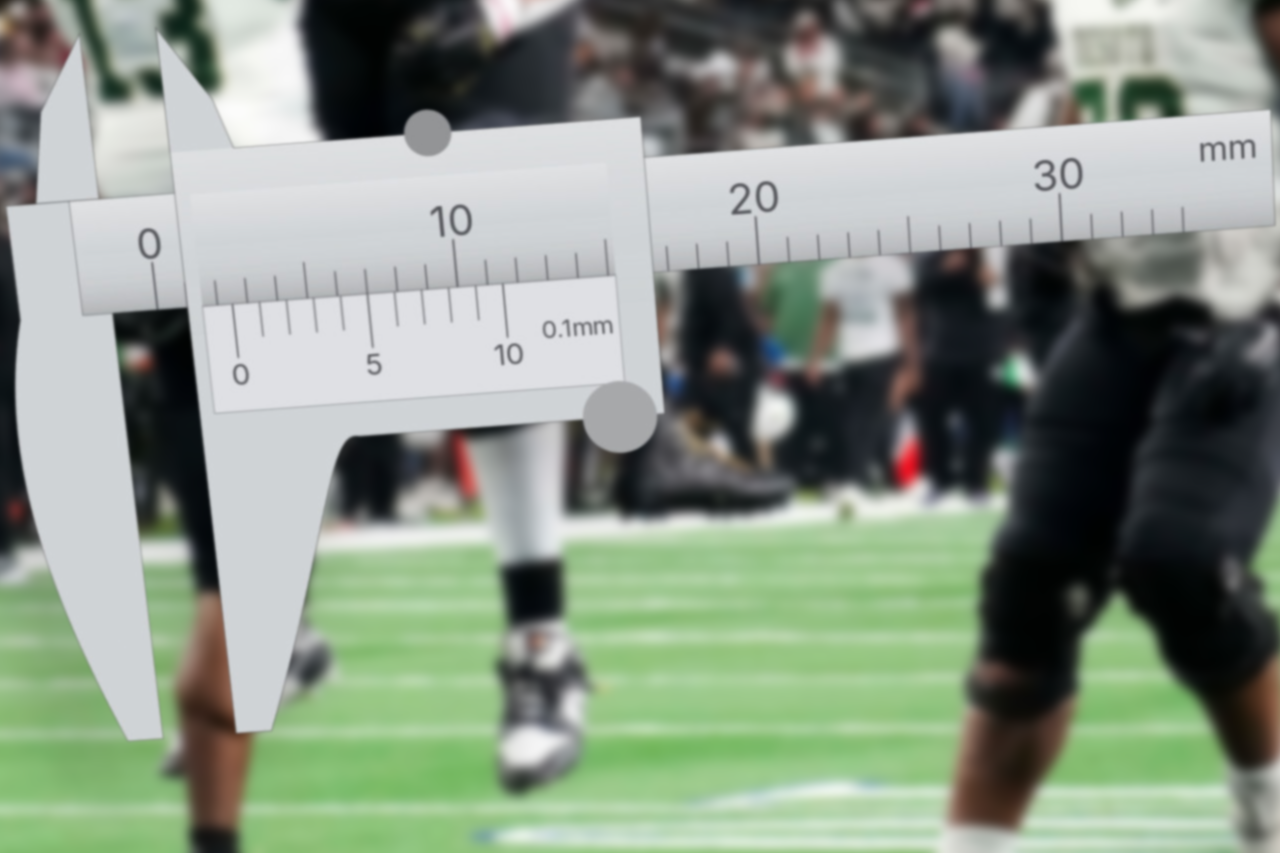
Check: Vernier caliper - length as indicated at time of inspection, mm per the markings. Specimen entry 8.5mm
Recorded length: 2.5mm
